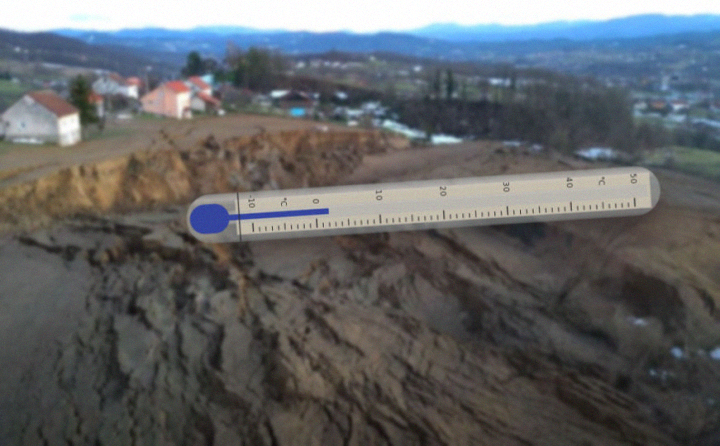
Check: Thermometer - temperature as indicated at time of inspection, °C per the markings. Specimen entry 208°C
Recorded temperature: 2°C
